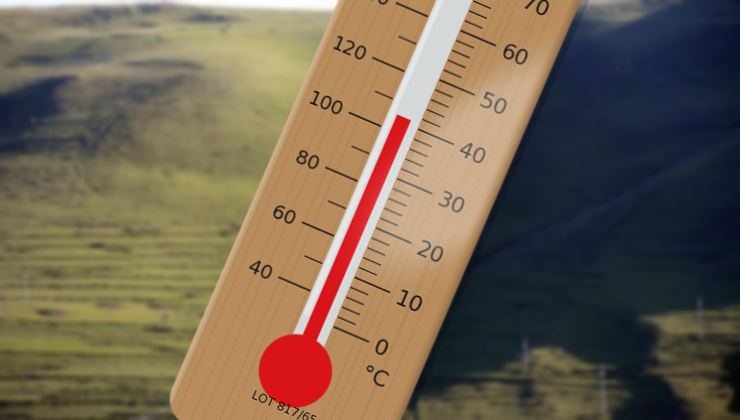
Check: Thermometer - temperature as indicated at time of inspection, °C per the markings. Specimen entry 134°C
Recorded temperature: 41°C
